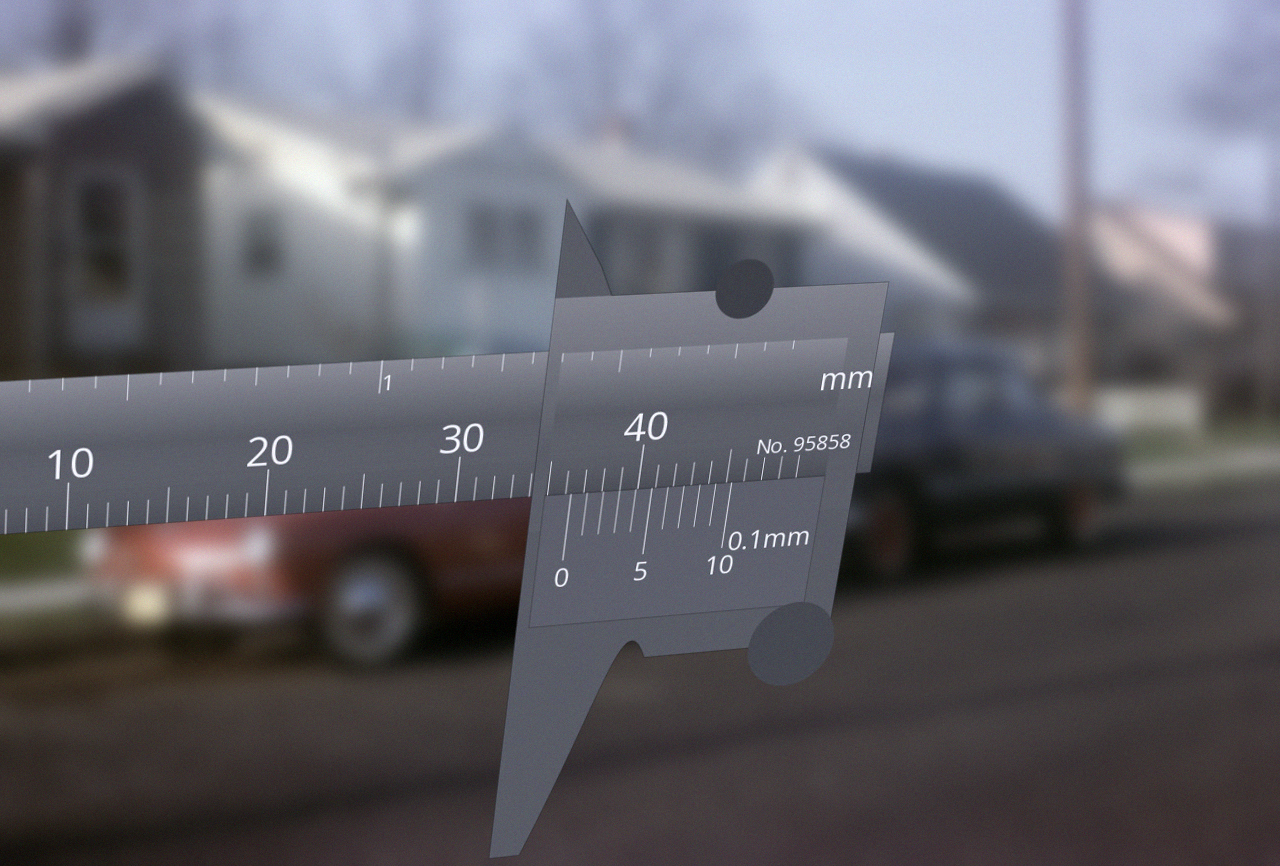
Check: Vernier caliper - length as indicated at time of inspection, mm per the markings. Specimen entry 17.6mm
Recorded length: 36.3mm
